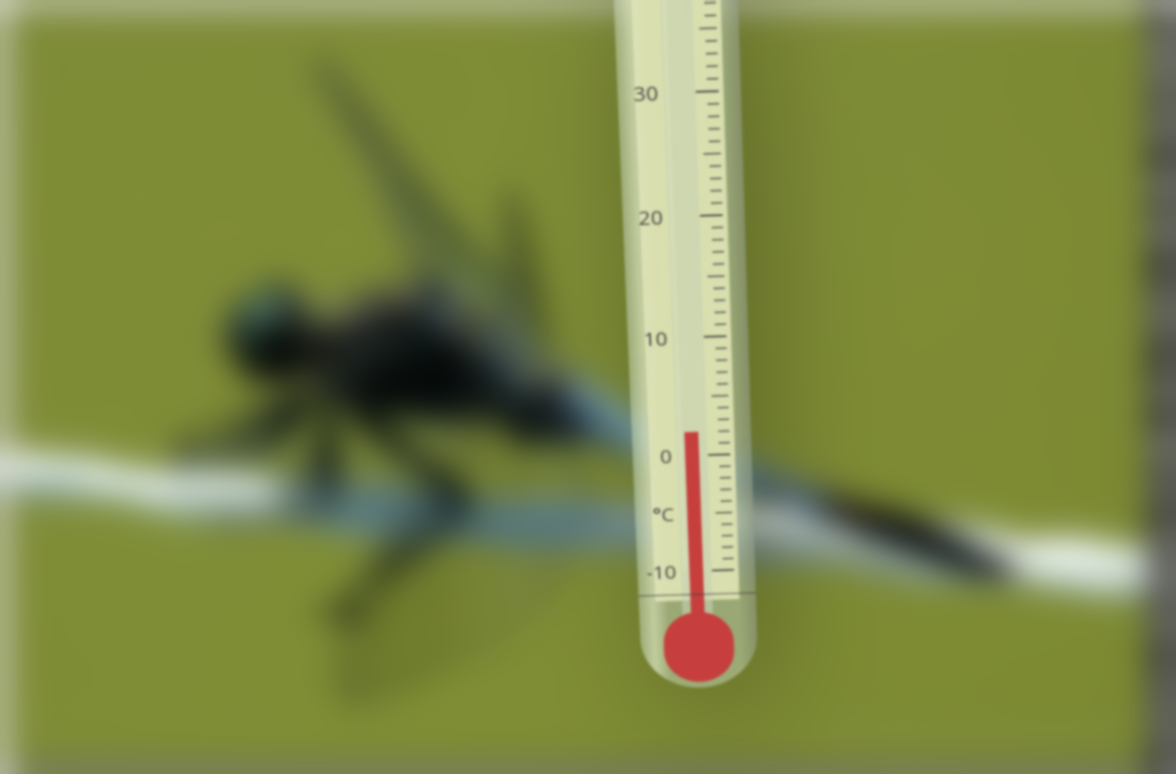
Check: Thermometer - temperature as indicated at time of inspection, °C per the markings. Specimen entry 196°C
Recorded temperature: 2°C
